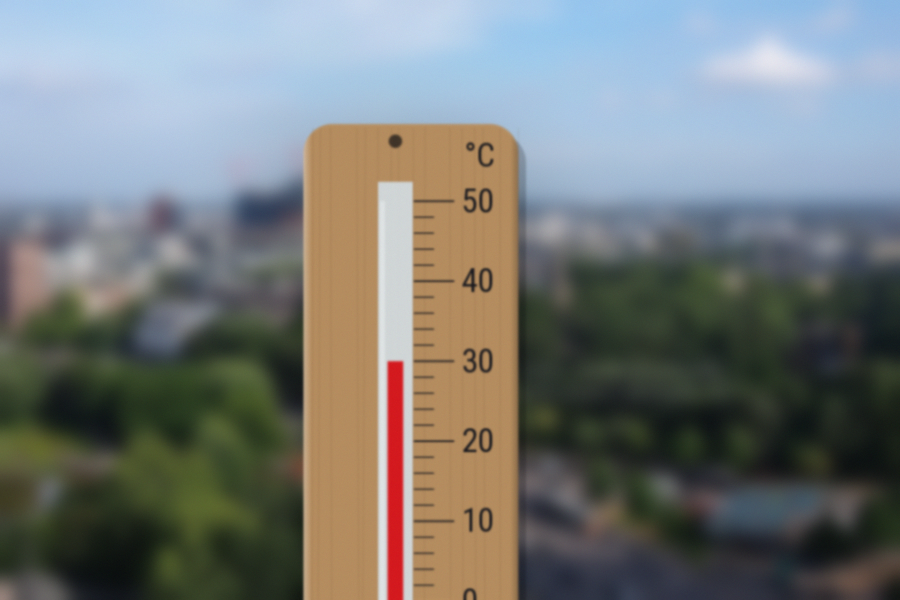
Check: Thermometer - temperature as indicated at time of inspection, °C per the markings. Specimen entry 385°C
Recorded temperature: 30°C
